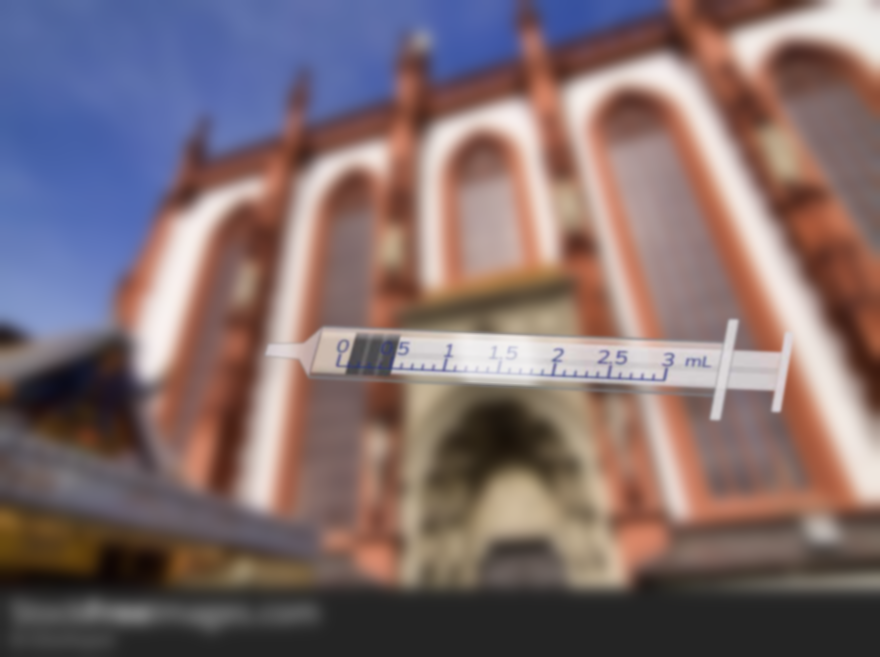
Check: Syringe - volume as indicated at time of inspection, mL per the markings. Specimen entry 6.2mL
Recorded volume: 0.1mL
